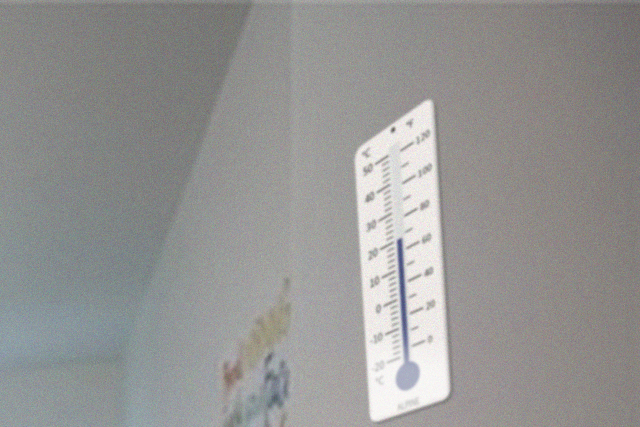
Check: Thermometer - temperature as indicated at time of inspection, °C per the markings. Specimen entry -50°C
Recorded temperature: 20°C
